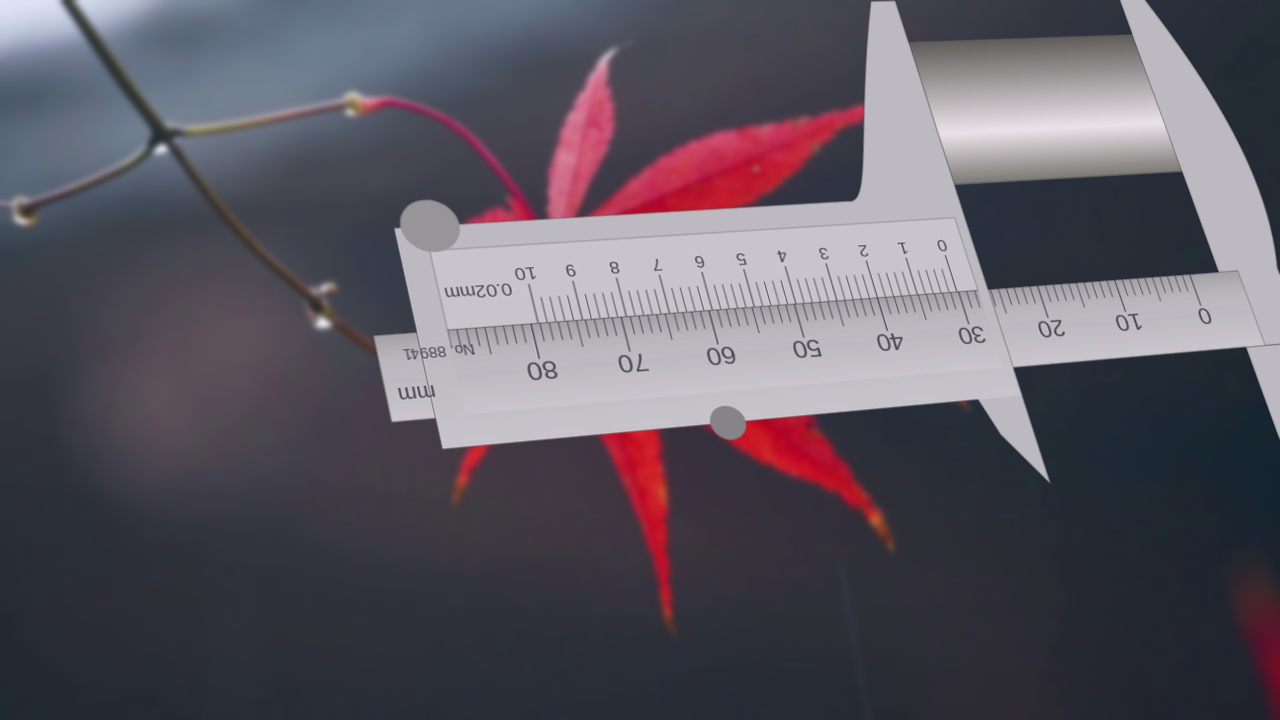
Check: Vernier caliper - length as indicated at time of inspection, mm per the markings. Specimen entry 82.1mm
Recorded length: 30.2mm
